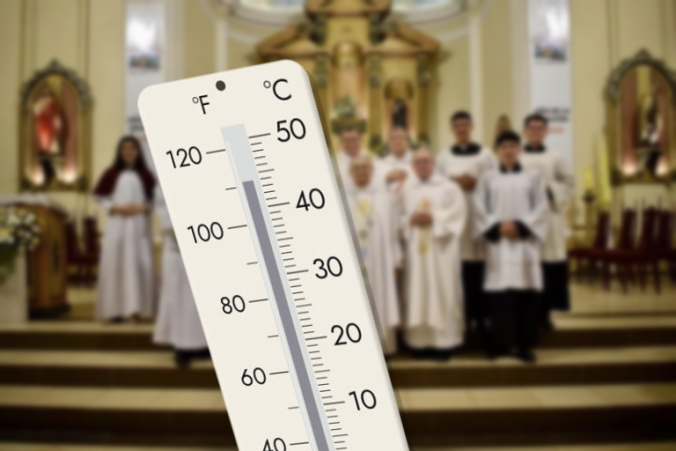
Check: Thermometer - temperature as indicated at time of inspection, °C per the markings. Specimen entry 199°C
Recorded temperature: 44°C
